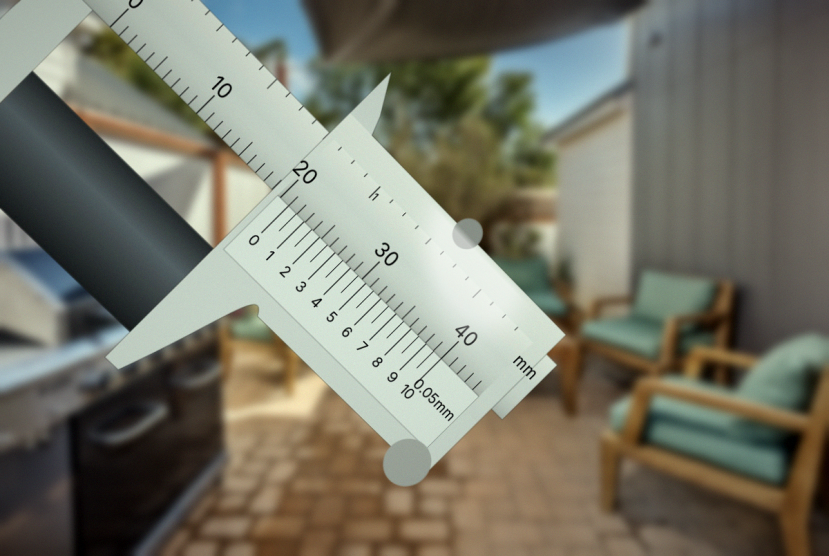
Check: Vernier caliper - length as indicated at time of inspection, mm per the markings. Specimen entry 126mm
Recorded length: 21.0mm
